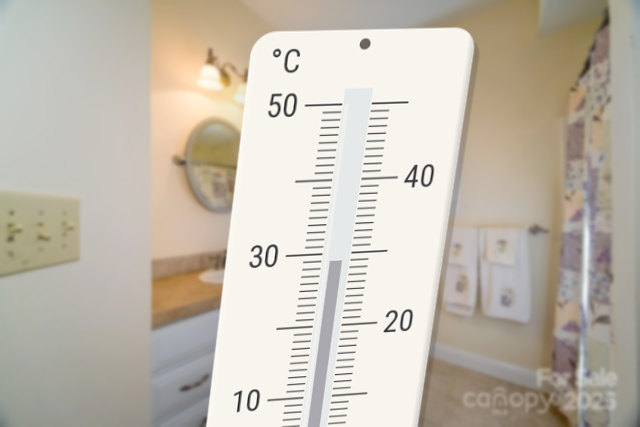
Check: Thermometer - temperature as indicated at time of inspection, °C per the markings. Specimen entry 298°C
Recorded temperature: 29°C
